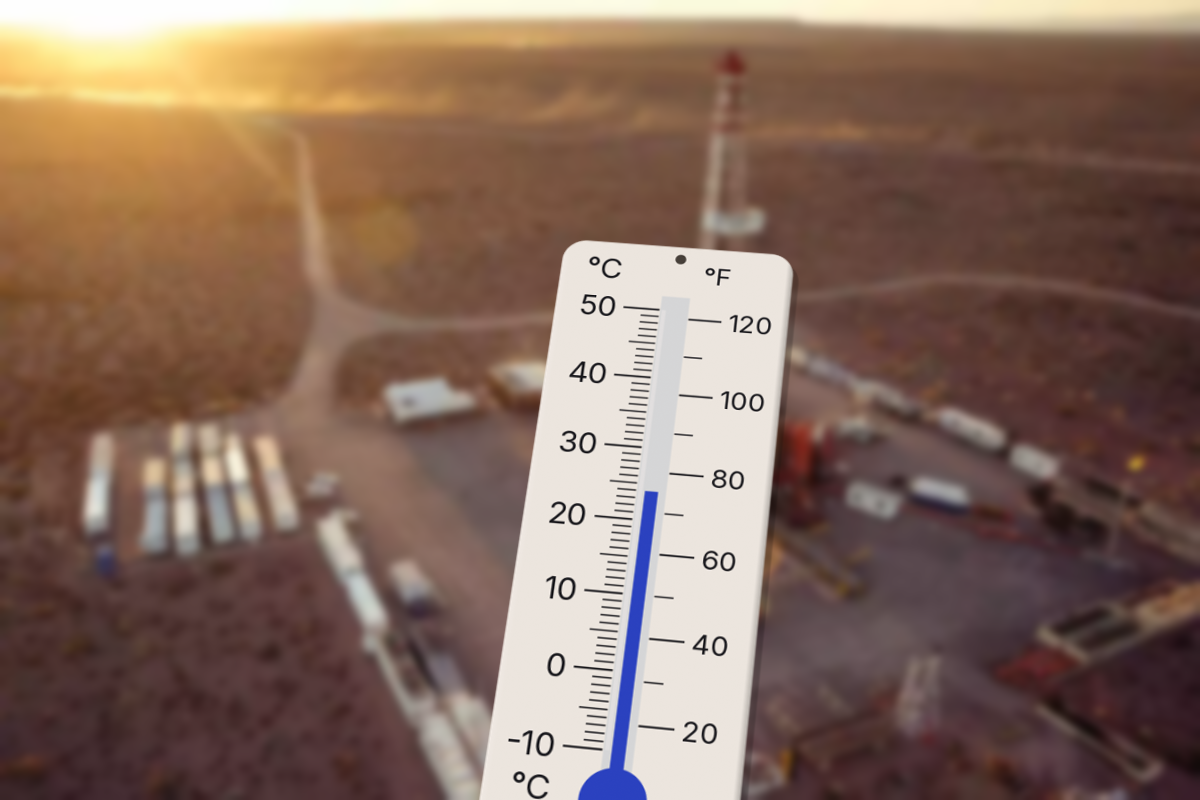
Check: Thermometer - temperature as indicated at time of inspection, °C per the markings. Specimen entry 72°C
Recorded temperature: 24°C
